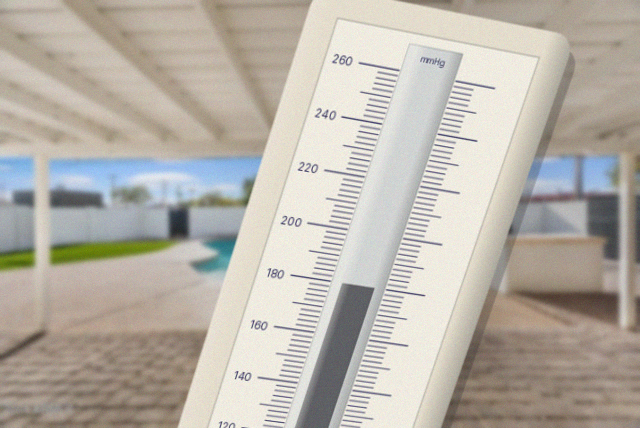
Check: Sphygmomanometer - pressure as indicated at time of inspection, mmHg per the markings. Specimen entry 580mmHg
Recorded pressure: 180mmHg
